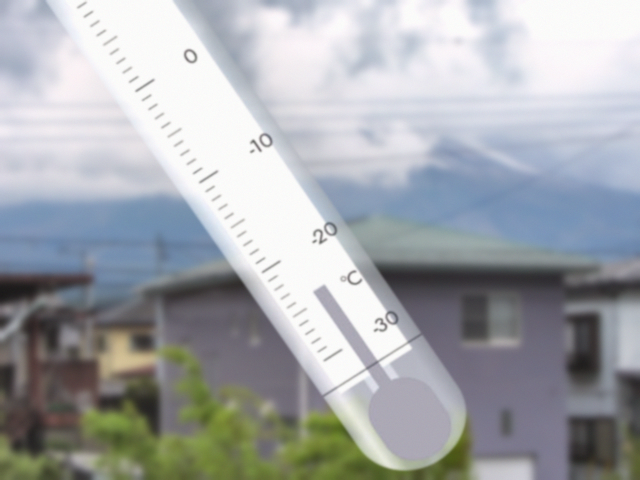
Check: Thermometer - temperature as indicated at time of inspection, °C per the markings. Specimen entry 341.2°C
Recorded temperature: -24°C
